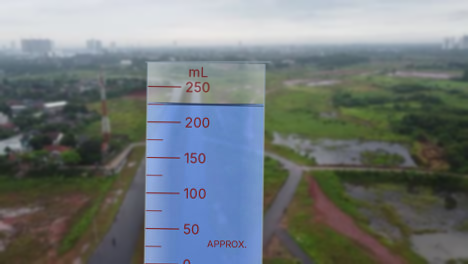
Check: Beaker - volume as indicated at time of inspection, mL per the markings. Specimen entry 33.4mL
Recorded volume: 225mL
